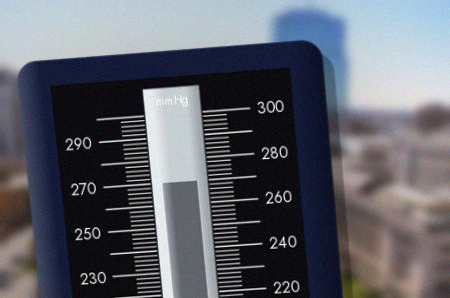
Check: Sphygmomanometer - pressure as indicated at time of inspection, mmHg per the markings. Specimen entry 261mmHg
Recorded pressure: 270mmHg
